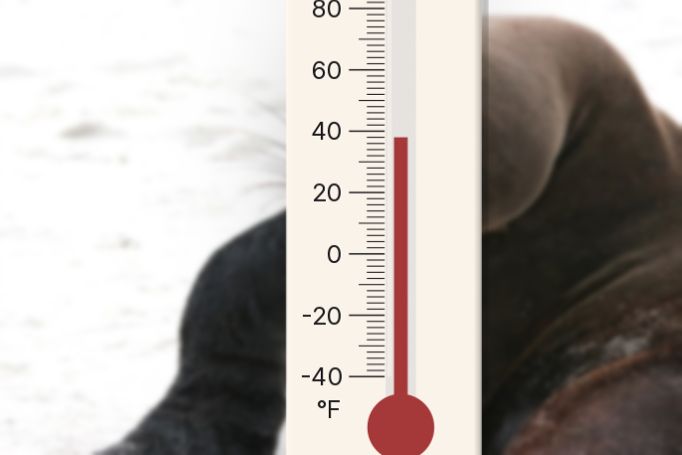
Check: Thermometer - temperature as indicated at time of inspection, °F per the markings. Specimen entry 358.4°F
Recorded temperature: 38°F
